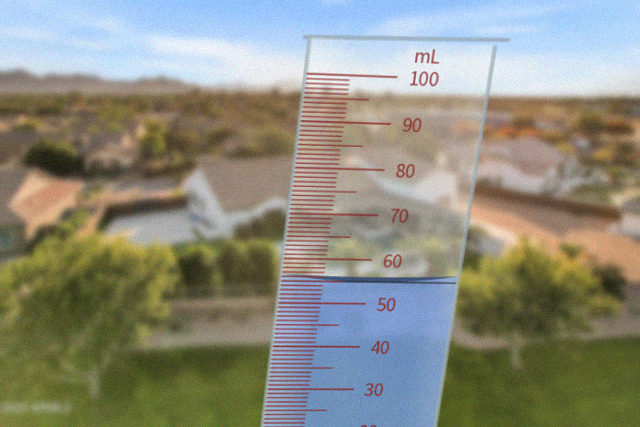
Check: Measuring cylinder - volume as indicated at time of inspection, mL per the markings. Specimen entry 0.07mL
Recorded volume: 55mL
